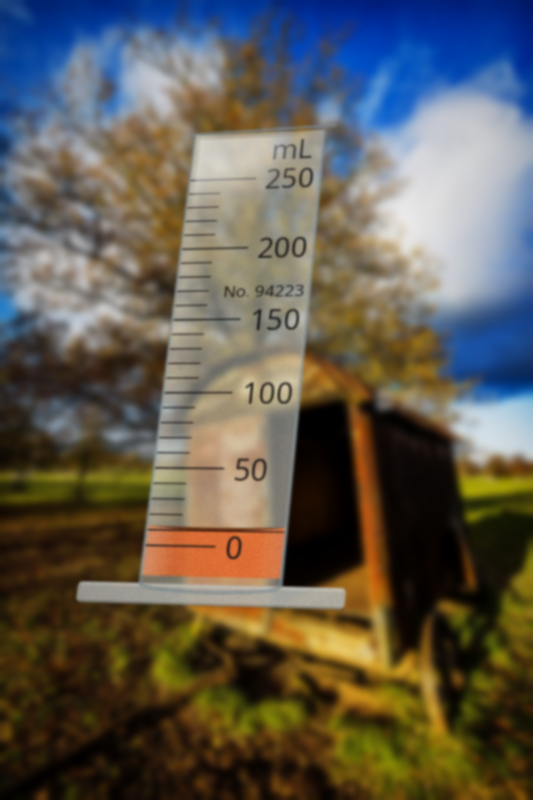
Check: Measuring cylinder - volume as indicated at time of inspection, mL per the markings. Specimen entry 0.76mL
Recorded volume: 10mL
